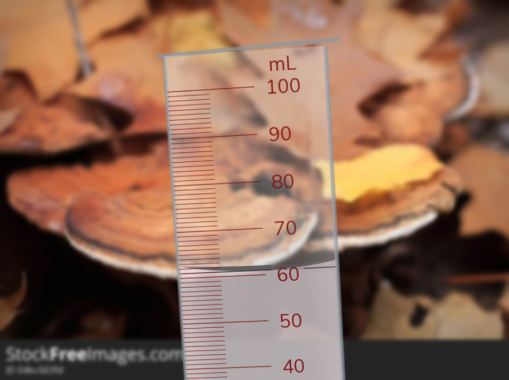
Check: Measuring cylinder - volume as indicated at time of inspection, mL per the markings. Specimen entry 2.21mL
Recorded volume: 61mL
